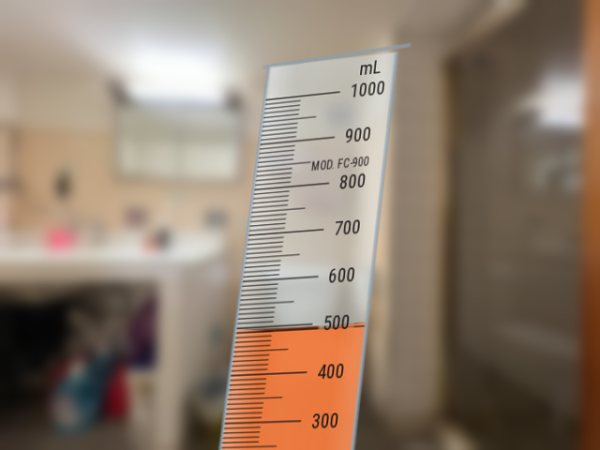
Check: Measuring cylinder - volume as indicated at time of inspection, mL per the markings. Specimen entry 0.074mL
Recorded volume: 490mL
